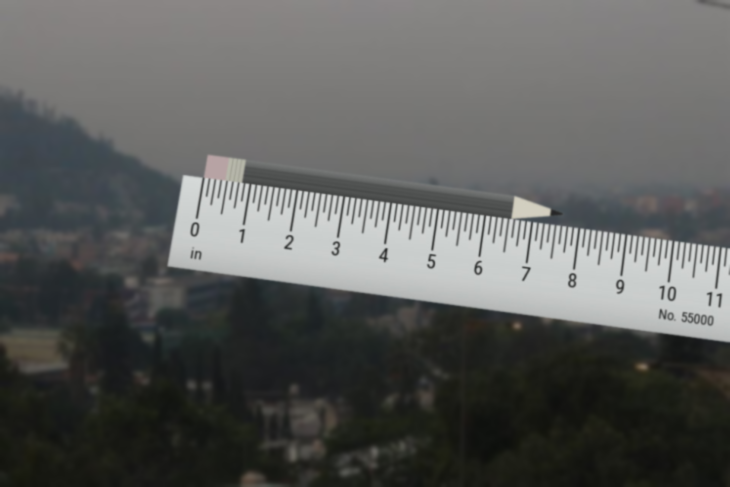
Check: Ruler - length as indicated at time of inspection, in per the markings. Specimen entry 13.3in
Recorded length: 7.625in
